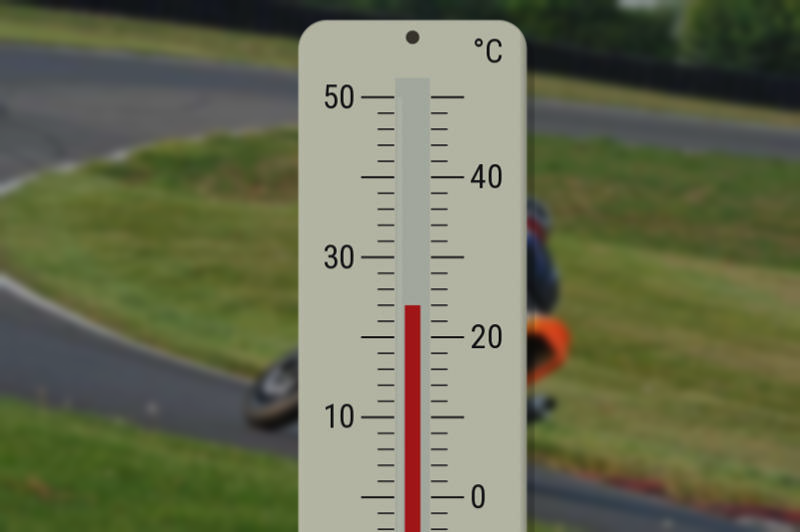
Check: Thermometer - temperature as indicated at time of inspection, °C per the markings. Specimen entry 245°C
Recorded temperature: 24°C
